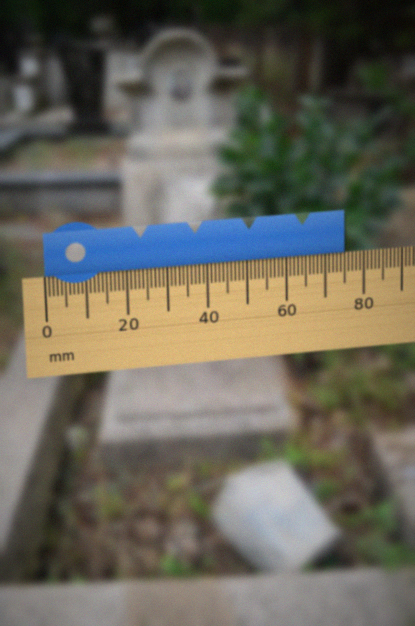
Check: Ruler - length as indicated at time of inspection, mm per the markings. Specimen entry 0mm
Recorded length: 75mm
